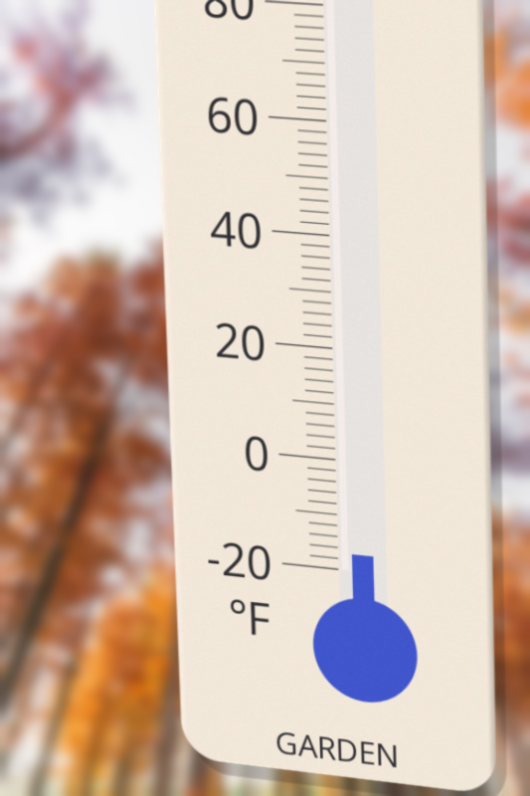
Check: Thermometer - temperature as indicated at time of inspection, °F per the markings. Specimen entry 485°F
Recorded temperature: -17°F
